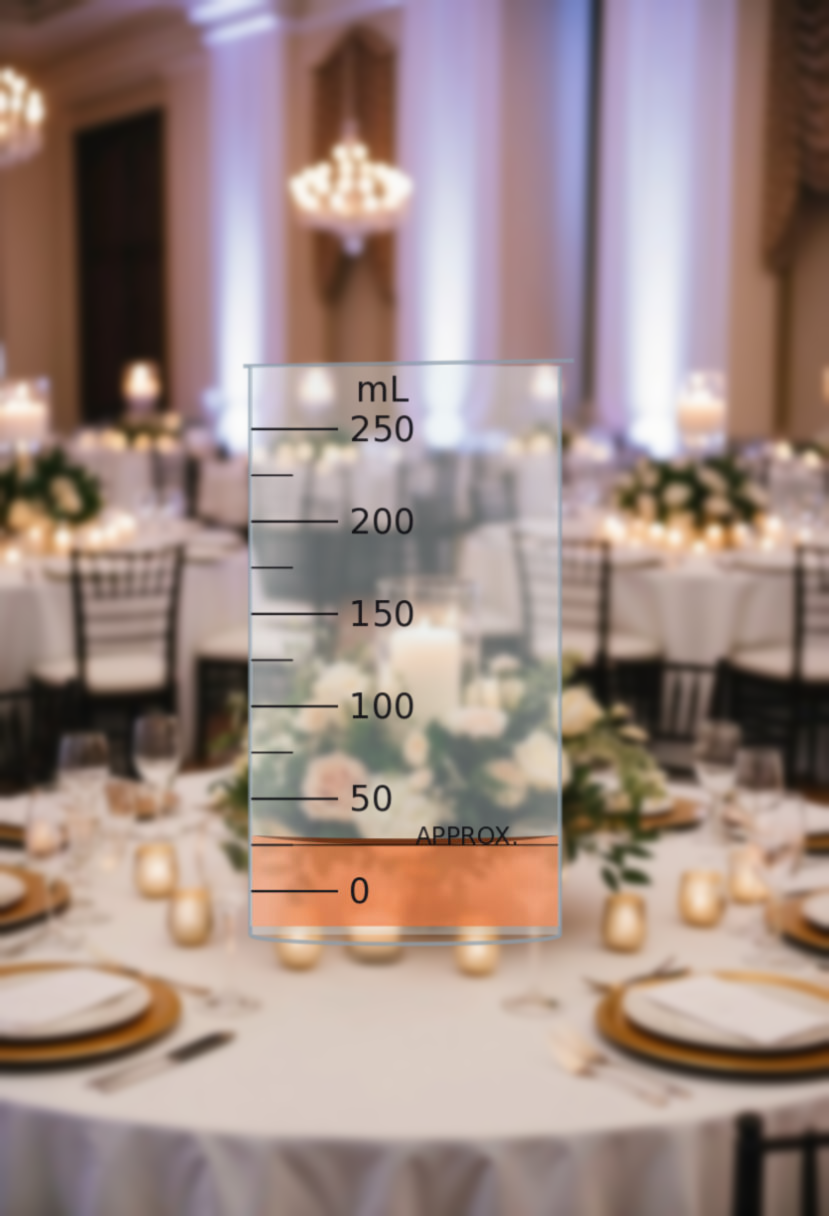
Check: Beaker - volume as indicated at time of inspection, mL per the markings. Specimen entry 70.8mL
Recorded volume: 25mL
